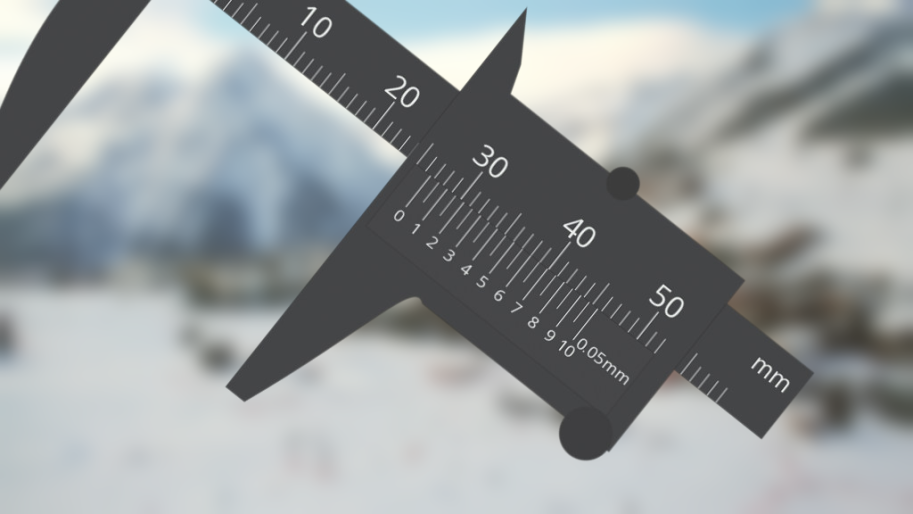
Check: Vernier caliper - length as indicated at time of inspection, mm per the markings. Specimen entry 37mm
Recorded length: 26.6mm
